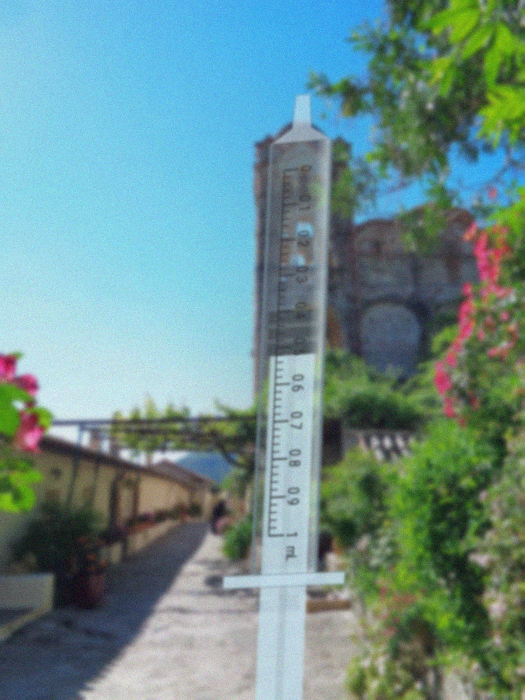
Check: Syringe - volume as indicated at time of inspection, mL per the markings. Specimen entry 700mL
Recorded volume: 0.4mL
